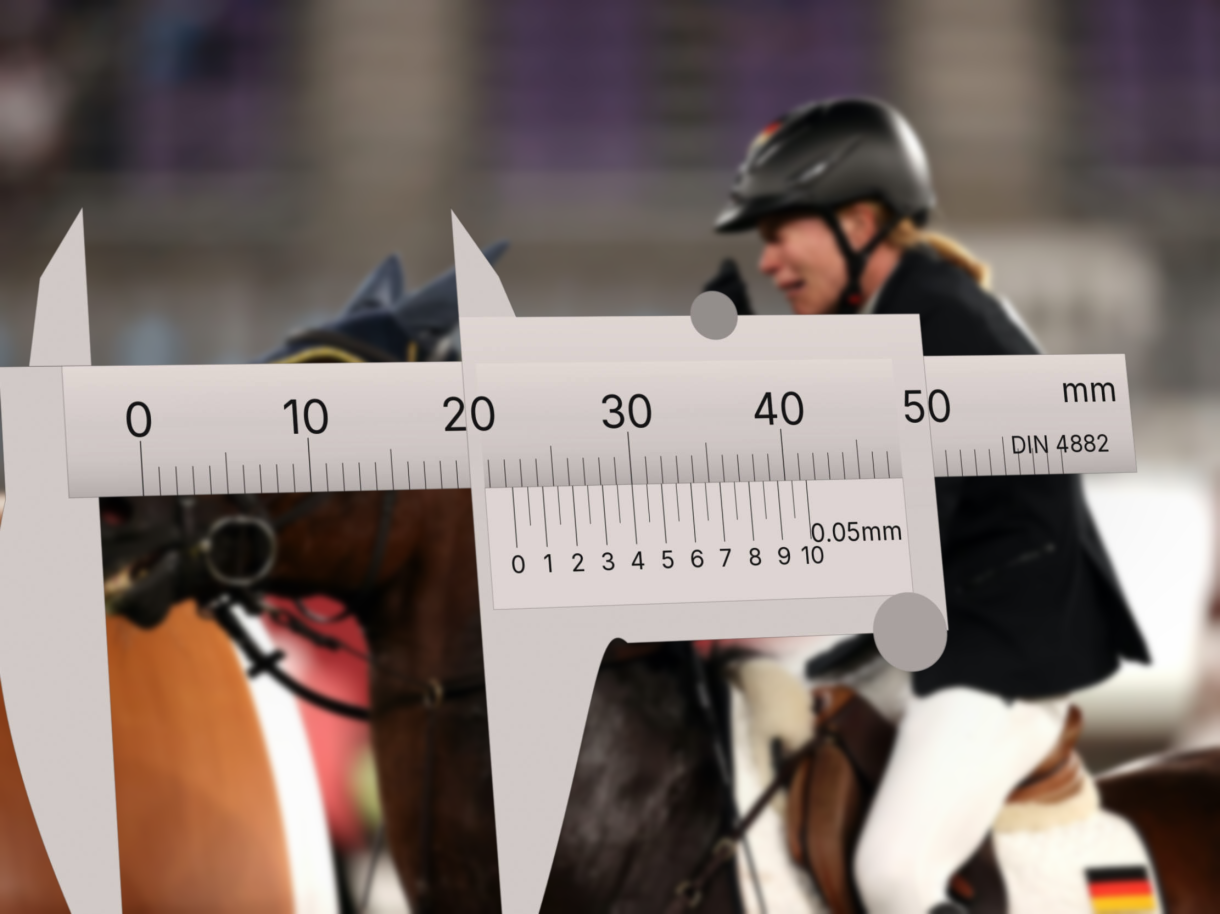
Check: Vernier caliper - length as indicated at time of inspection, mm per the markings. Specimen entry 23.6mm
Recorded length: 22.4mm
